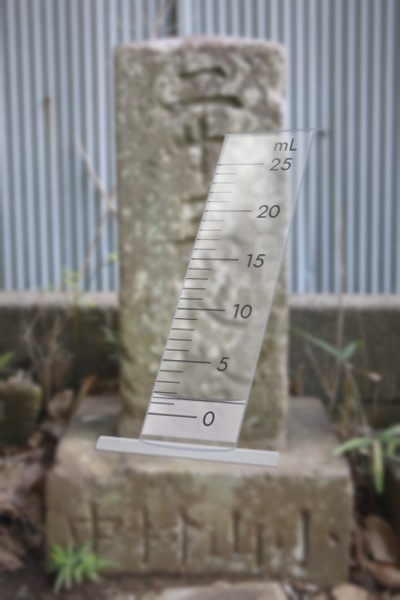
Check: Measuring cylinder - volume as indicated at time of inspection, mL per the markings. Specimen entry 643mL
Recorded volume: 1.5mL
